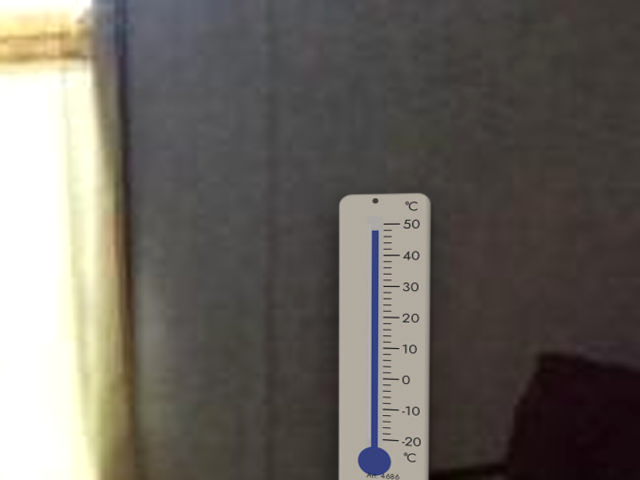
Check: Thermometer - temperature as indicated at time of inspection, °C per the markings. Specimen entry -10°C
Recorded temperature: 48°C
